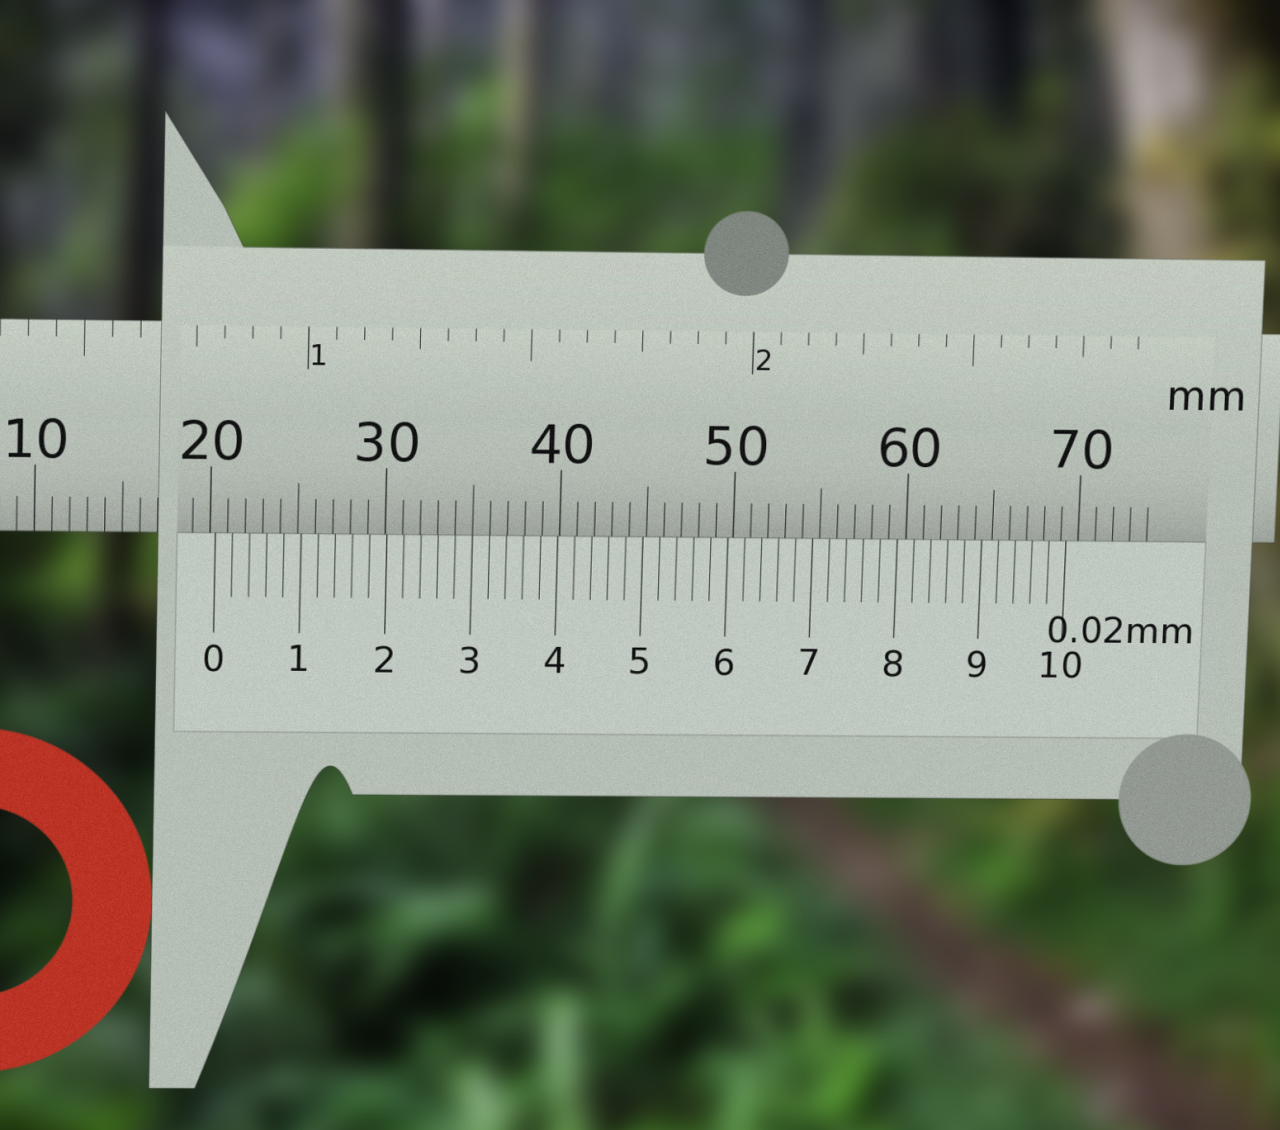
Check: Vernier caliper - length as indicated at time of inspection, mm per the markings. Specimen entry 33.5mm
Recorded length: 20.3mm
